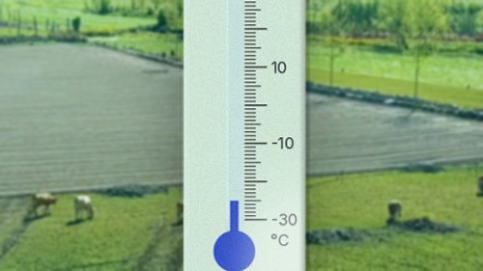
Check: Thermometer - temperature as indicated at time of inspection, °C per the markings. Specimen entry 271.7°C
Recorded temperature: -25°C
